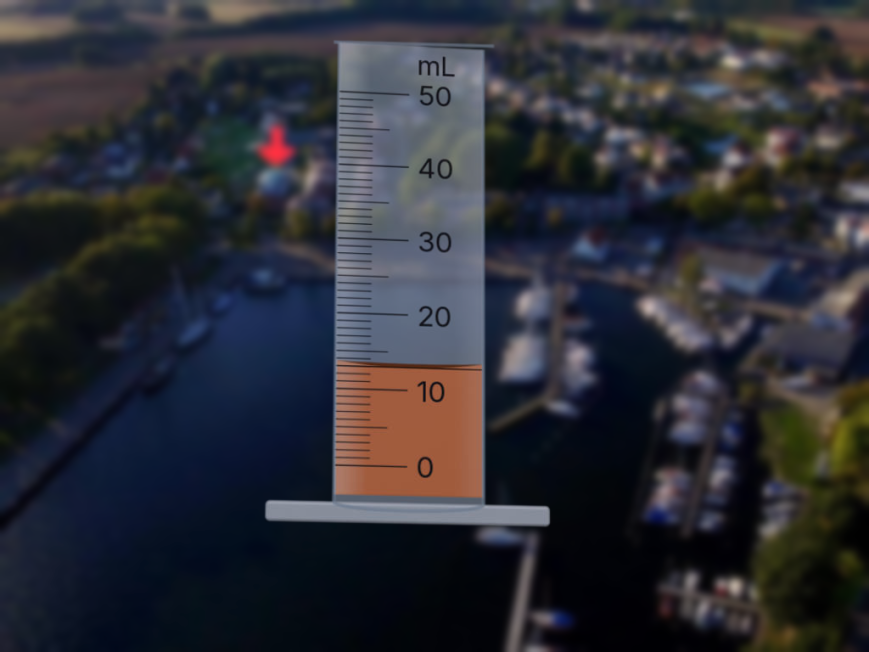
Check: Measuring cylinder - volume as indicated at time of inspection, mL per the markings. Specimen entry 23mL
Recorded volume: 13mL
